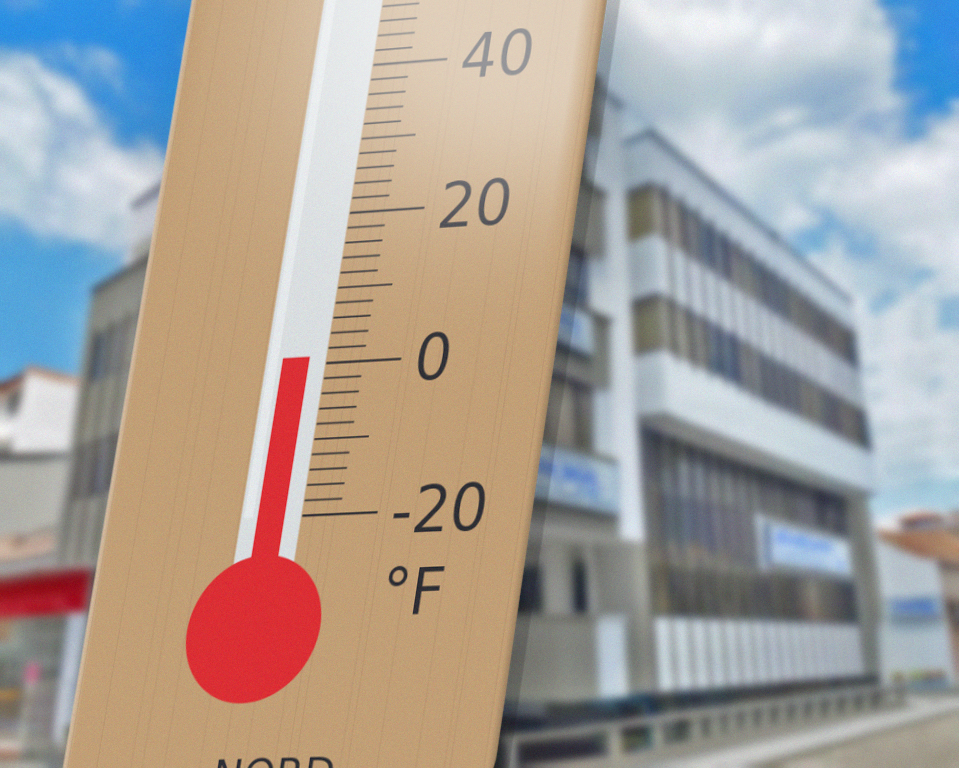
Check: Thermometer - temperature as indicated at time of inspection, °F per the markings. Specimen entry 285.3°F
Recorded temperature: 1°F
